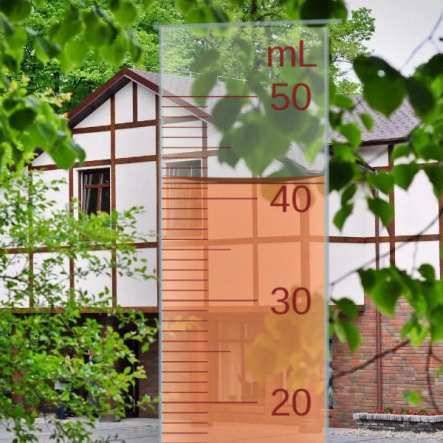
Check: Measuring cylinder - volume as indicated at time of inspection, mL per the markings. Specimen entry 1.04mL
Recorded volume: 41.5mL
